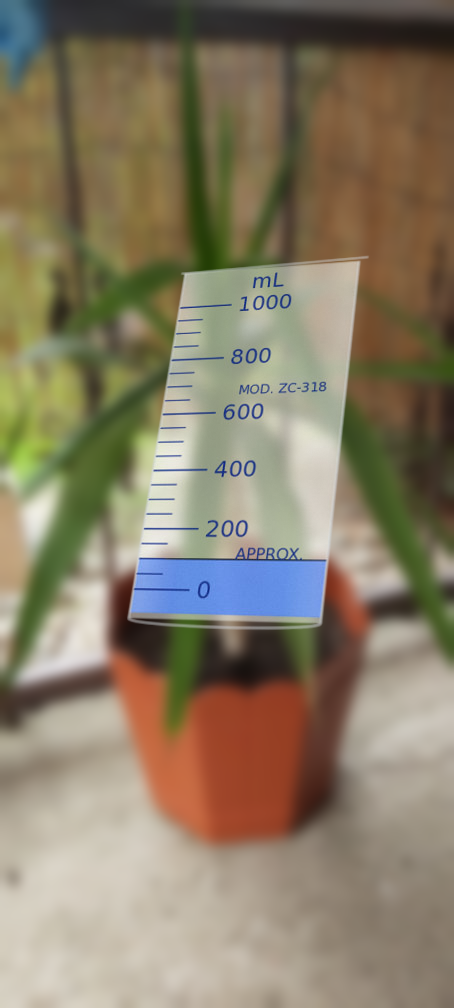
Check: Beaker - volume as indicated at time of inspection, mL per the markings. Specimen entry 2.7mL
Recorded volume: 100mL
